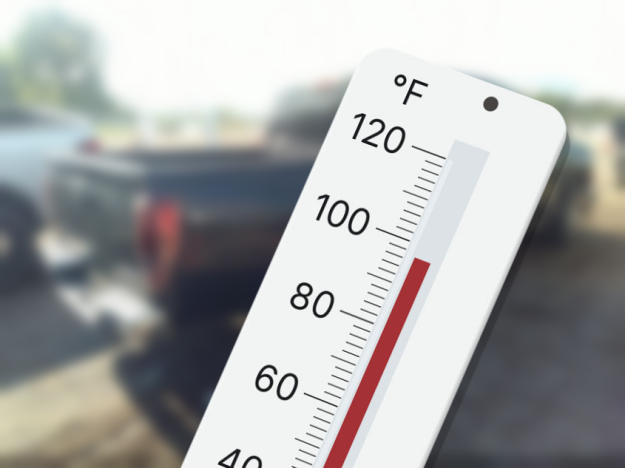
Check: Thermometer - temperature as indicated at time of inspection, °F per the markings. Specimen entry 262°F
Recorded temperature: 97°F
